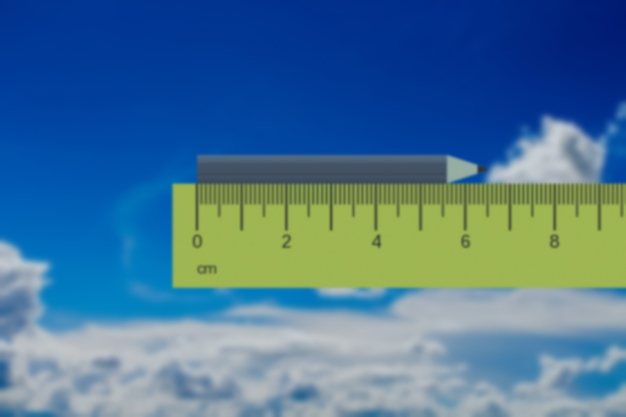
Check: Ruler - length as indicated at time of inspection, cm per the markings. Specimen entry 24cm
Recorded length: 6.5cm
